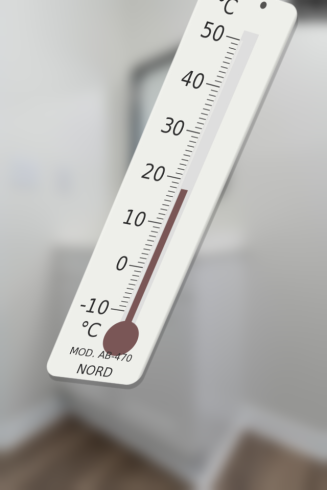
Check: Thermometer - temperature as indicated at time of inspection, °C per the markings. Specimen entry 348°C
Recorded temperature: 18°C
